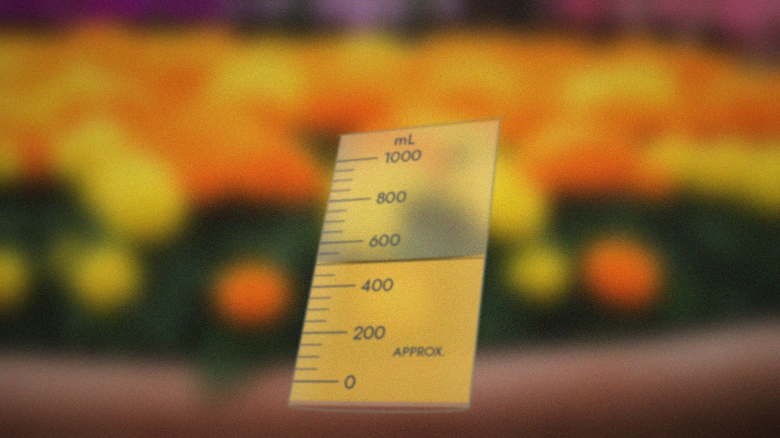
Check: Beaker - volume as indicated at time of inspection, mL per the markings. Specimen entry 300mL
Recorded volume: 500mL
